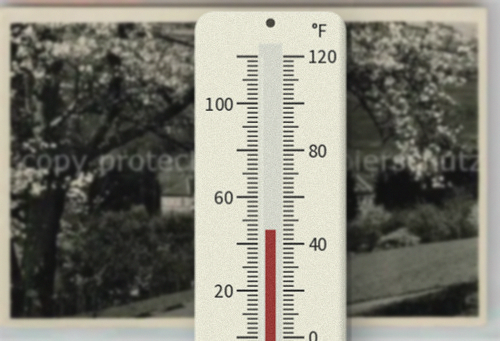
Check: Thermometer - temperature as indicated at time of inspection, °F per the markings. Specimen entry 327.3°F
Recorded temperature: 46°F
